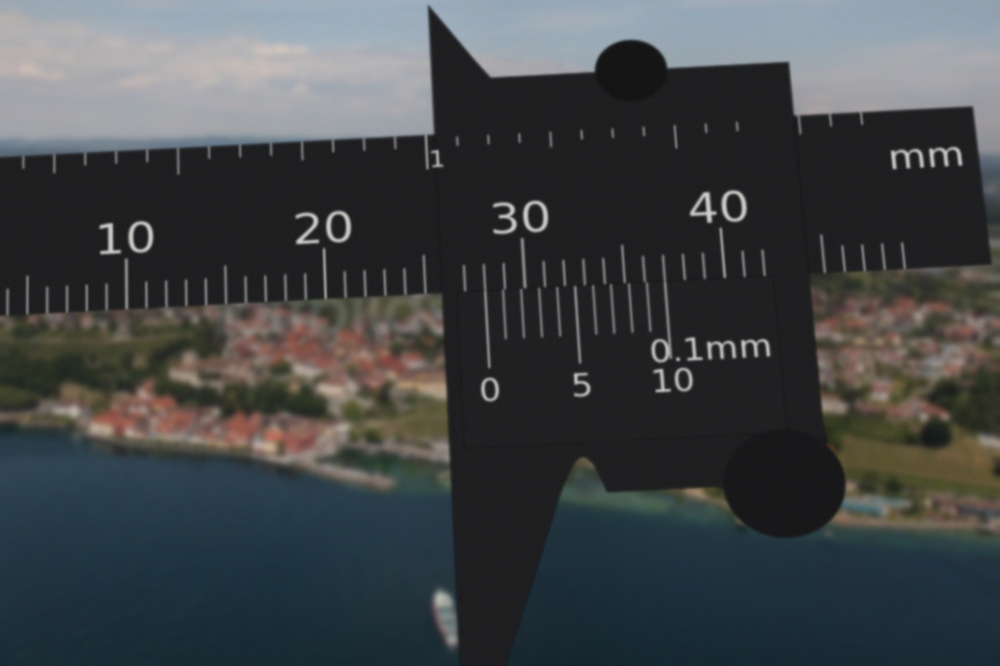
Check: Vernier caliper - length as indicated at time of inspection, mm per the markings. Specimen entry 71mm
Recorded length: 28.0mm
